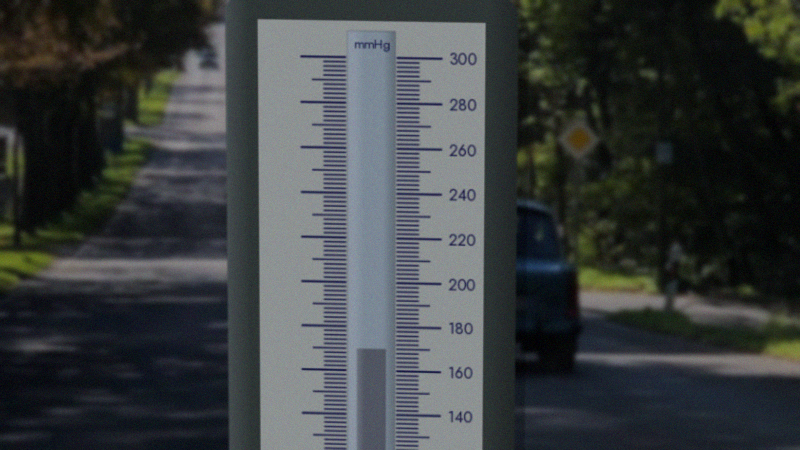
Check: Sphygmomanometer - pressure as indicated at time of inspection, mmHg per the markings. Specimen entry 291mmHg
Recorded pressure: 170mmHg
